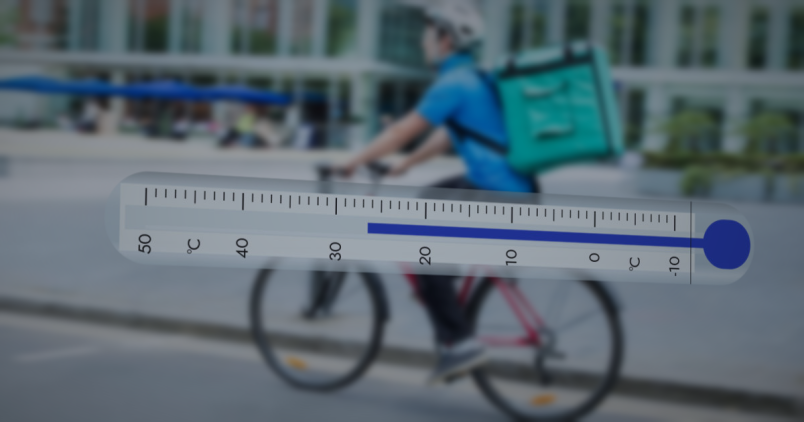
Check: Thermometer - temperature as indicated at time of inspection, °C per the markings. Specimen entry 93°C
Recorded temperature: 26.5°C
